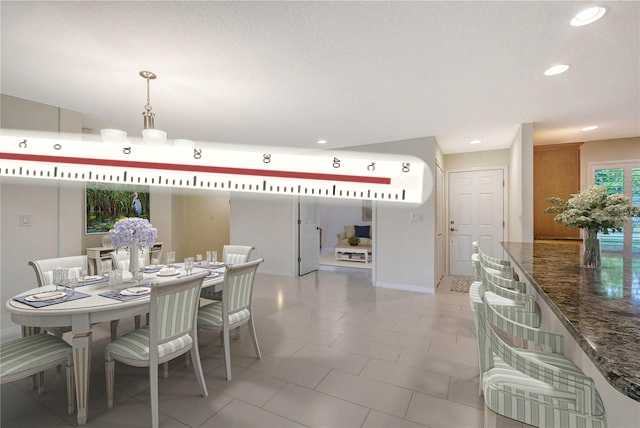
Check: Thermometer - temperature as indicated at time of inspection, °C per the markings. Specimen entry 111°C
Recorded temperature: 48°C
